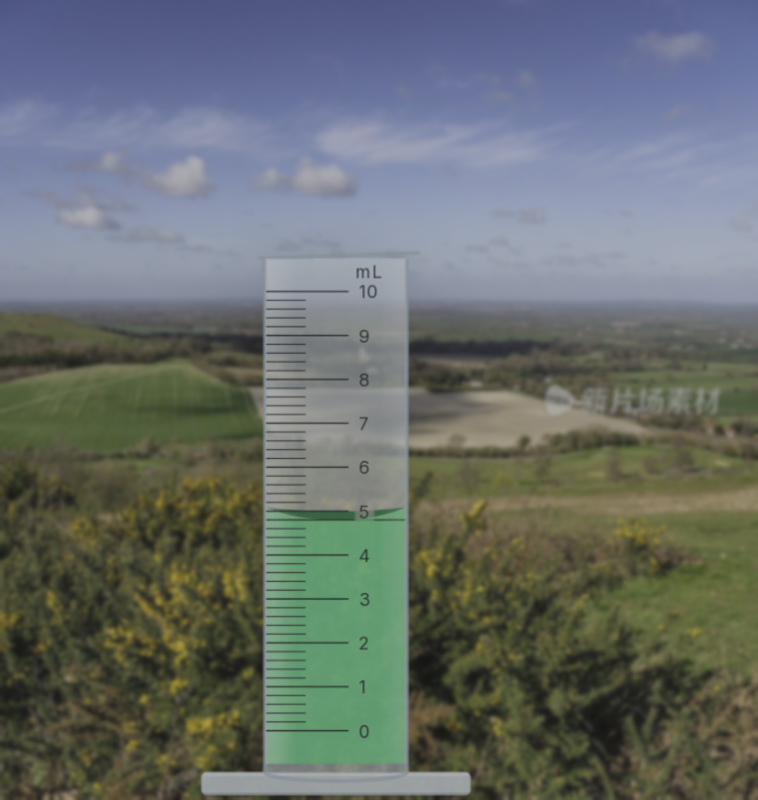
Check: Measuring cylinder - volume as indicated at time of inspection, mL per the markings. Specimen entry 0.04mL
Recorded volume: 4.8mL
